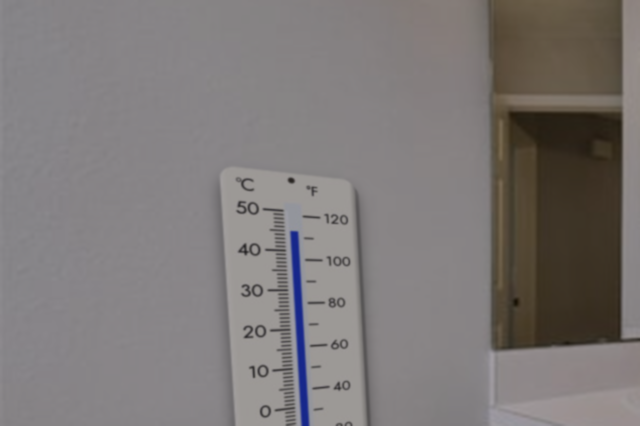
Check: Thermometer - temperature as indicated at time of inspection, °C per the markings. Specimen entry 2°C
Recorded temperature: 45°C
